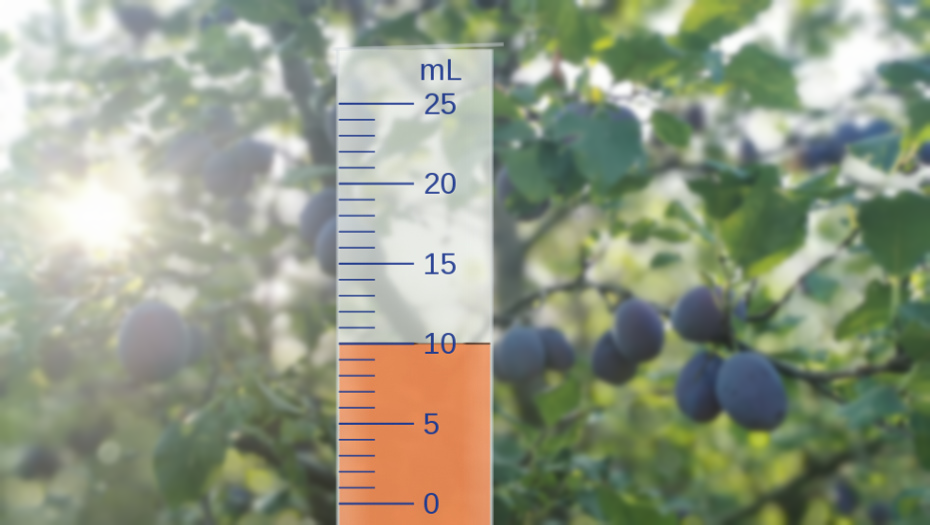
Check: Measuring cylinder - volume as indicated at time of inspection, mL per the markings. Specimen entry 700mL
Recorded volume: 10mL
